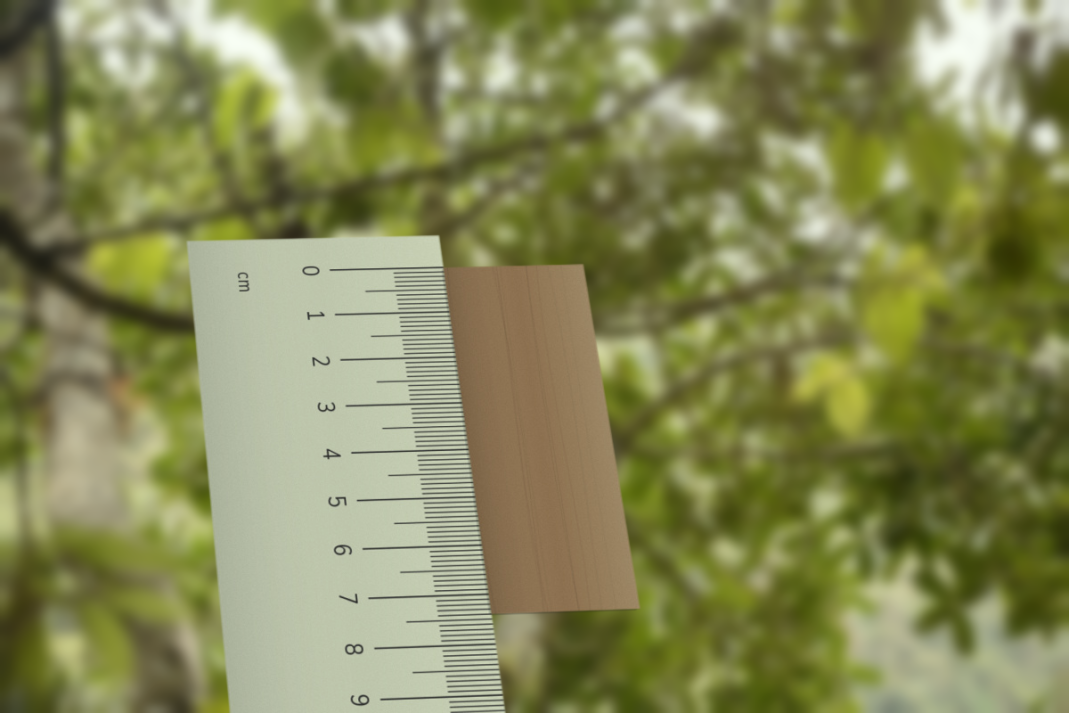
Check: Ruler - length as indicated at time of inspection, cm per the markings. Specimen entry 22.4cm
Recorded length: 7.4cm
